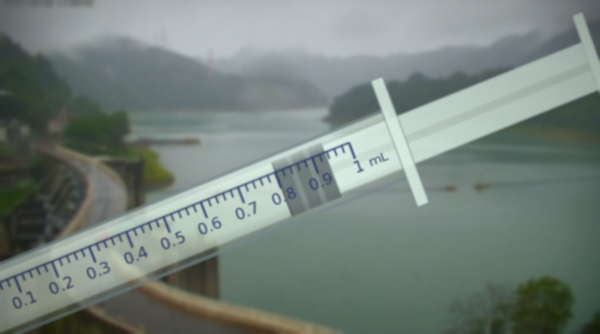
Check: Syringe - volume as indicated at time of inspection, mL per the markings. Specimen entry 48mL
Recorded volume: 0.8mL
